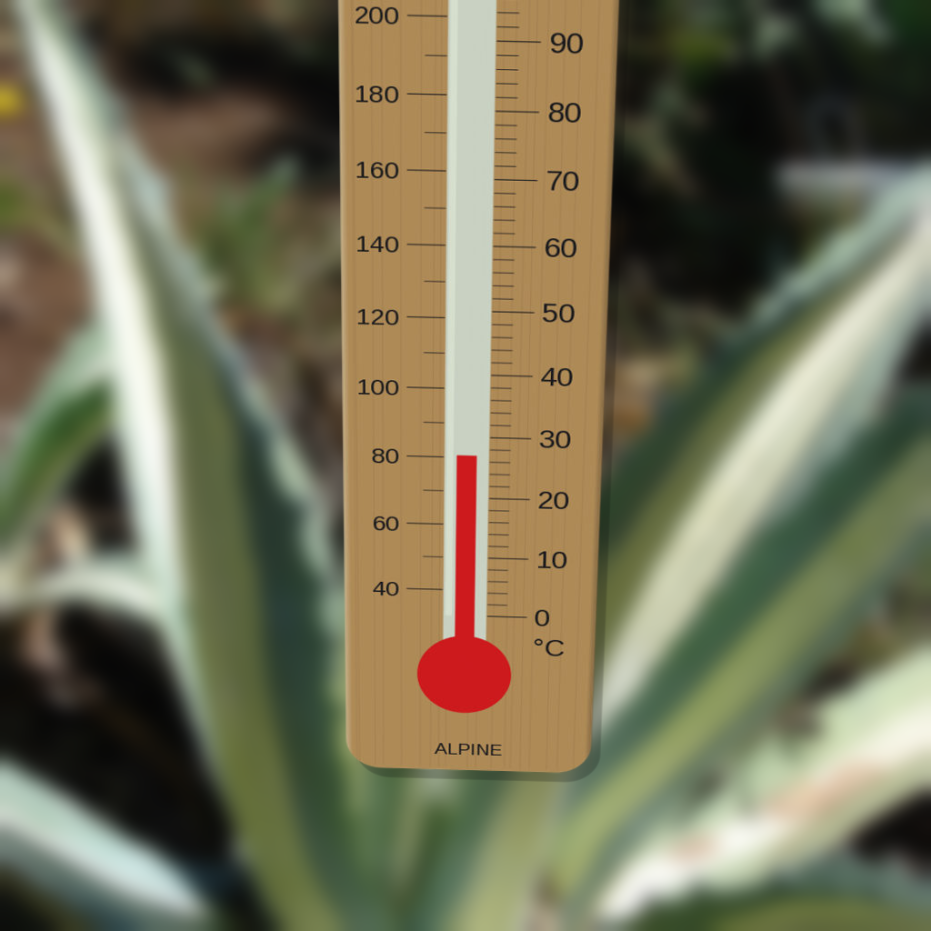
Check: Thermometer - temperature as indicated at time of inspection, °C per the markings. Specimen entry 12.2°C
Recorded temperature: 27°C
